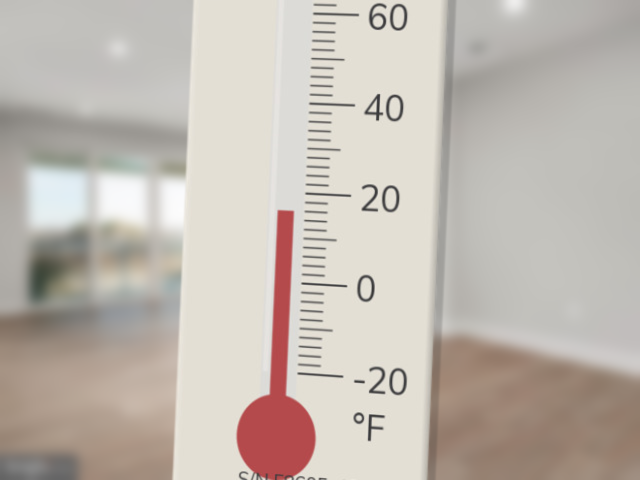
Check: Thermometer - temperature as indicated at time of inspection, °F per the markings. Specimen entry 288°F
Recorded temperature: 16°F
